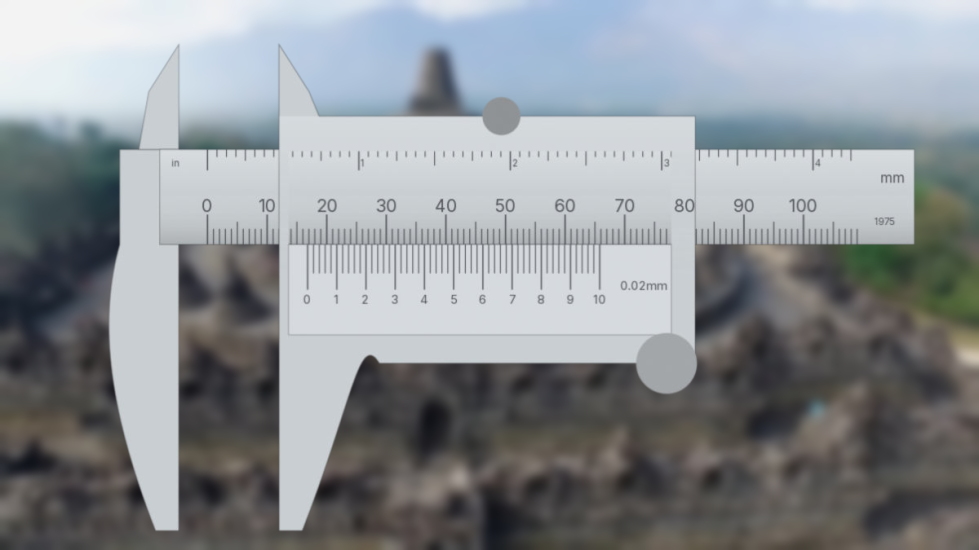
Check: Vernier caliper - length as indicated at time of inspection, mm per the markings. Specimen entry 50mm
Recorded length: 16.8mm
